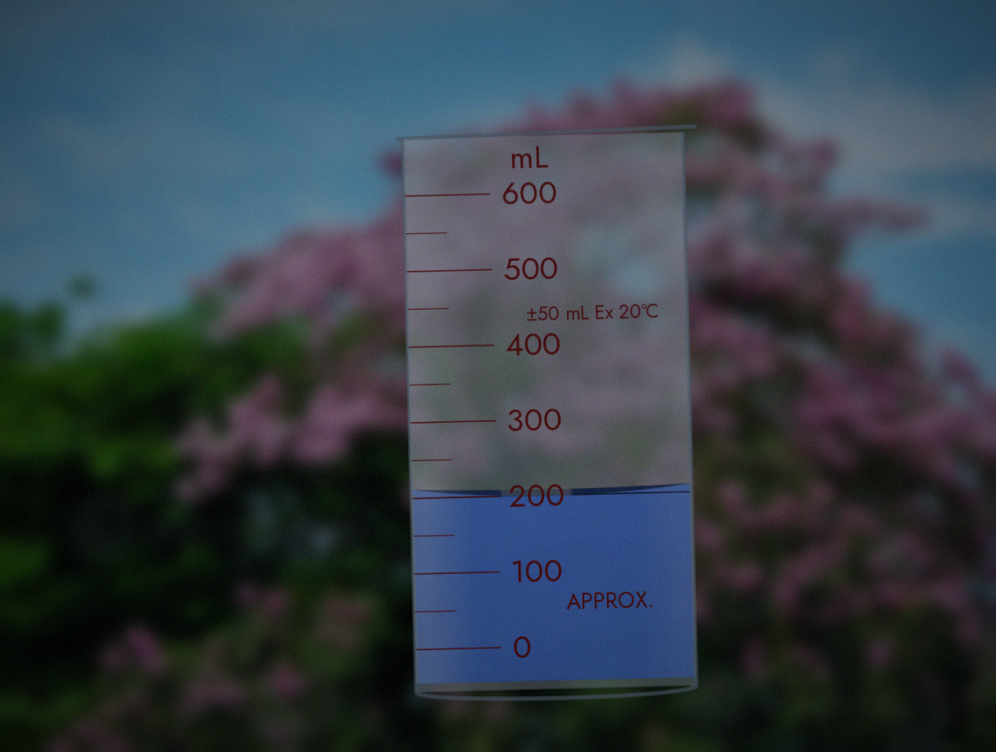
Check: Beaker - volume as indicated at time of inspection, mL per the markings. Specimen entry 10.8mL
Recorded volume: 200mL
